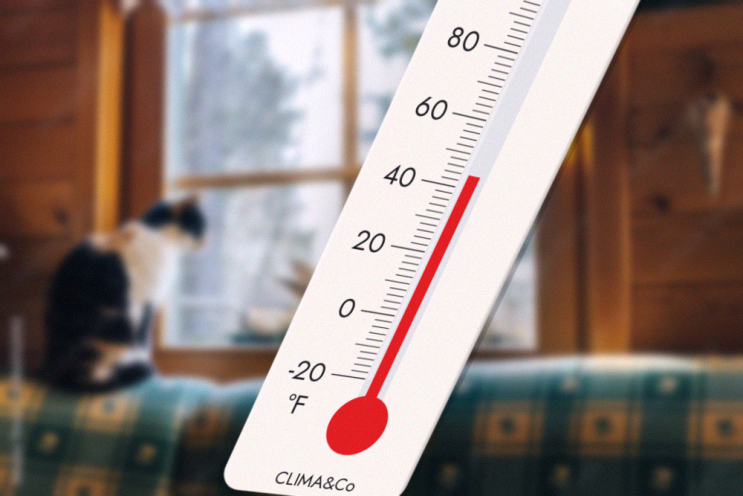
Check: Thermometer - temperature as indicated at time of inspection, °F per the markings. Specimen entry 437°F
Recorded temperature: 44°F
